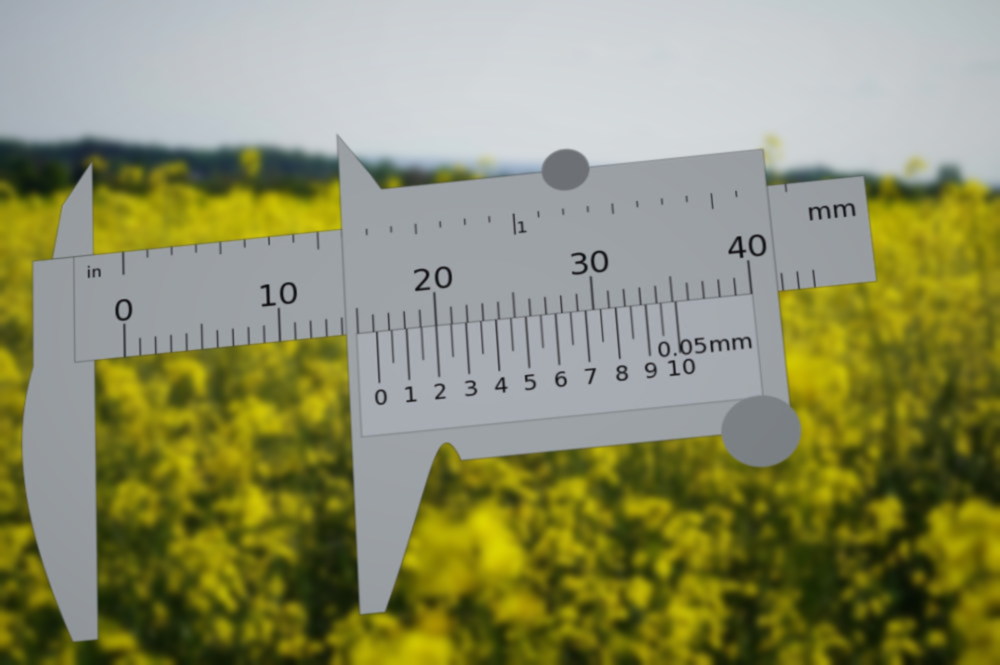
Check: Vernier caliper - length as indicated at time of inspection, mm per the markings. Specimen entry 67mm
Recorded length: 16.2mm
